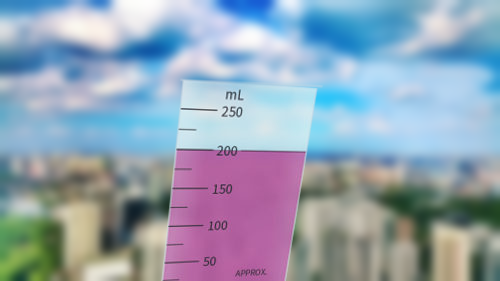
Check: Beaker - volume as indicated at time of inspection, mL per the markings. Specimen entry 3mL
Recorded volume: 200mL
